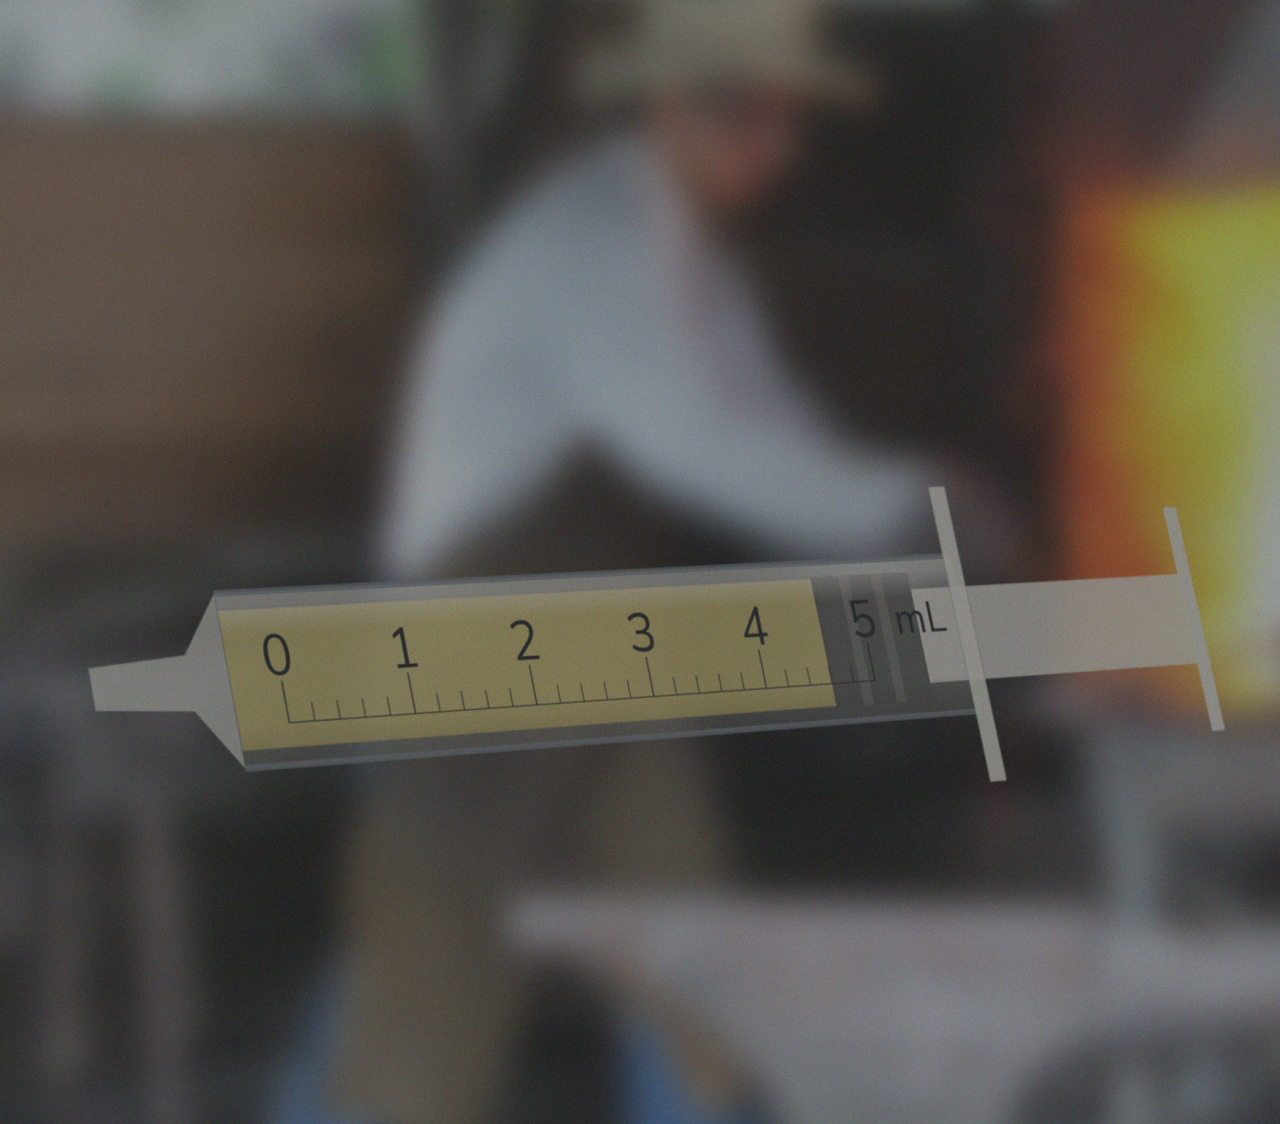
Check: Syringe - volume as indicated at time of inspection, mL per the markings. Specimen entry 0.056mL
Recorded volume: 4.6mL
